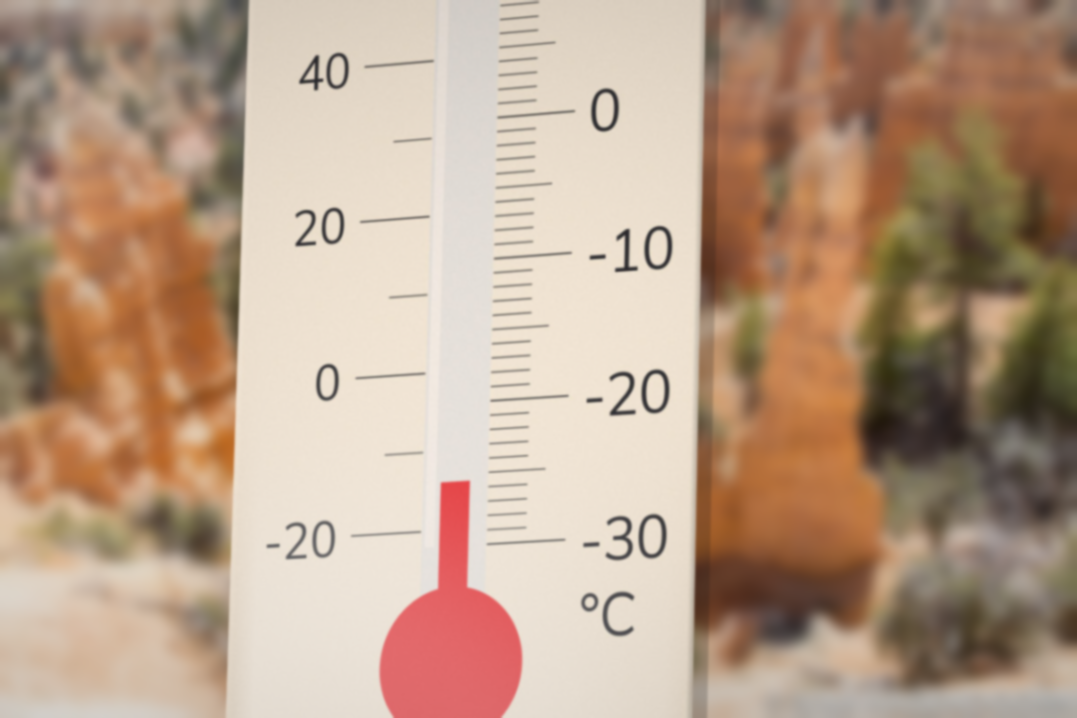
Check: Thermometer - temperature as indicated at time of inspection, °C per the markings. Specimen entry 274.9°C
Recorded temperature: -25.5°C
